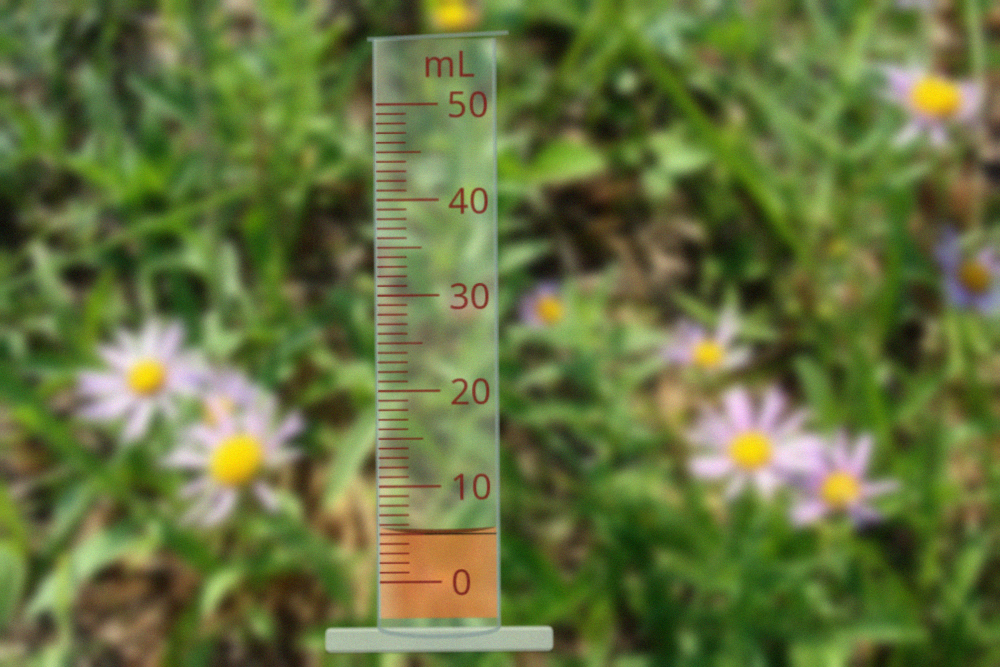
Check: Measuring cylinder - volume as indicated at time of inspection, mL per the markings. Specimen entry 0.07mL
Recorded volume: 5mL
